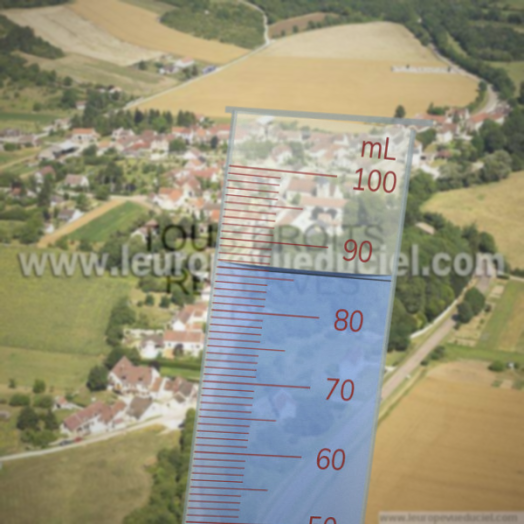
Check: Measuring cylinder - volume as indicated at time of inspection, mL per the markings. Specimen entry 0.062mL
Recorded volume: 86mL
